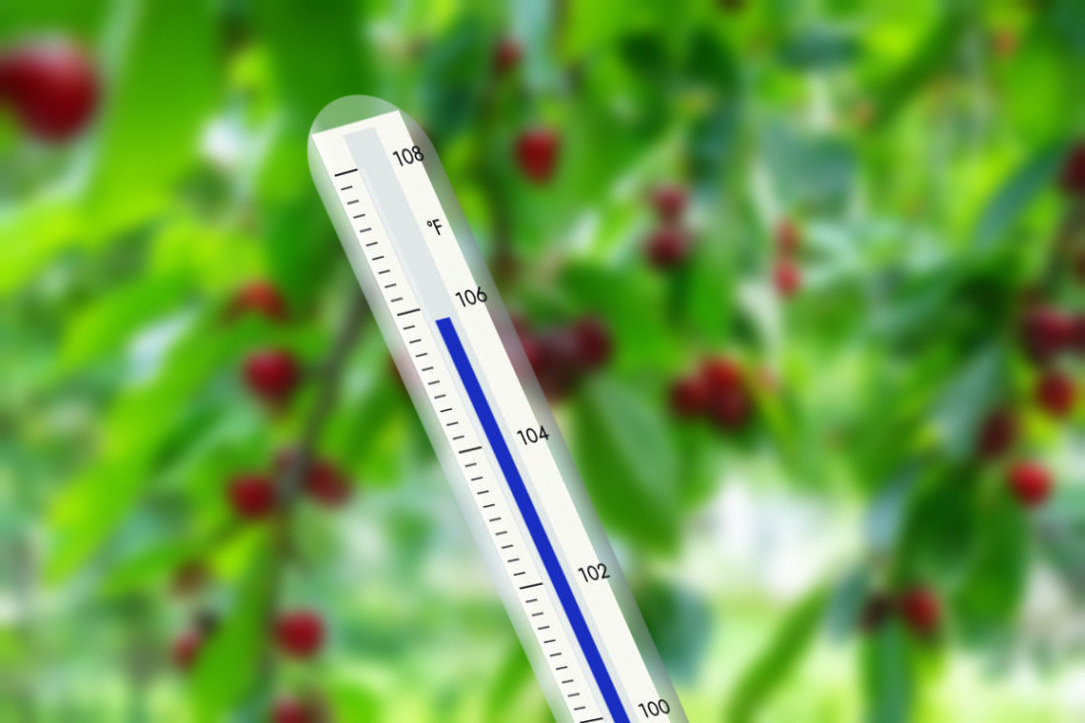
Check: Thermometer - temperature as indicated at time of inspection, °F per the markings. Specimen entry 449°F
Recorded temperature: 105.8°F
